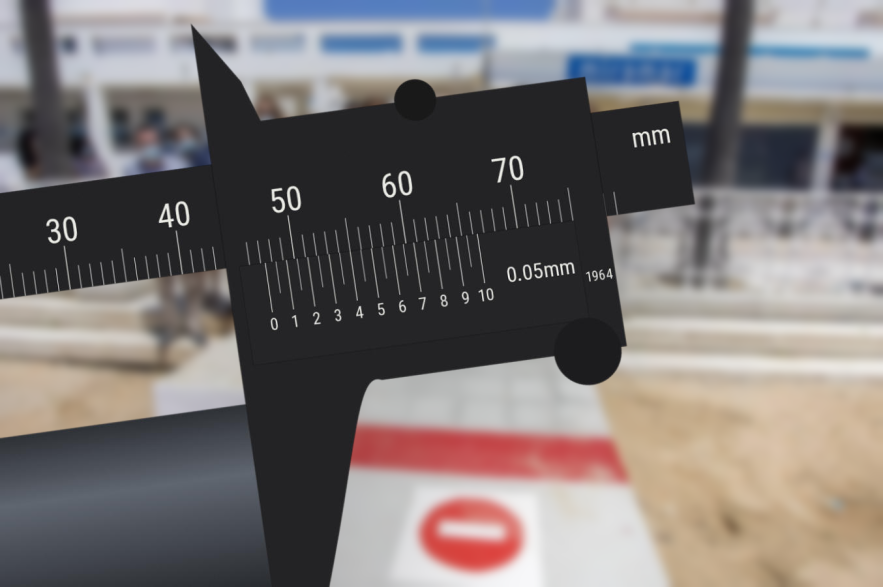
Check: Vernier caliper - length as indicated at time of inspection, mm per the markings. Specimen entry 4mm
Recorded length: 47.4mm
